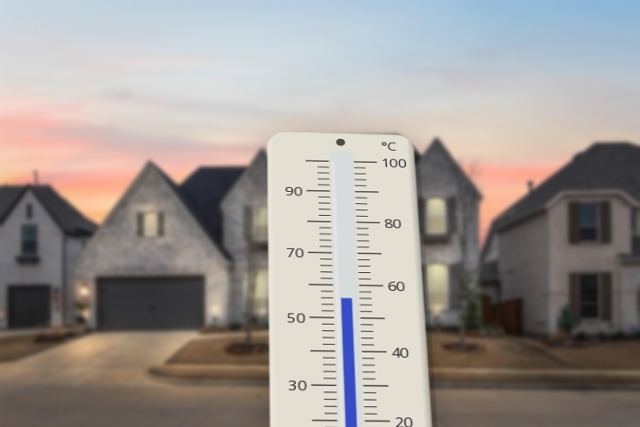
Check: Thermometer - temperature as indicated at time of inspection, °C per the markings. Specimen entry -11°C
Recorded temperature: 56°C
